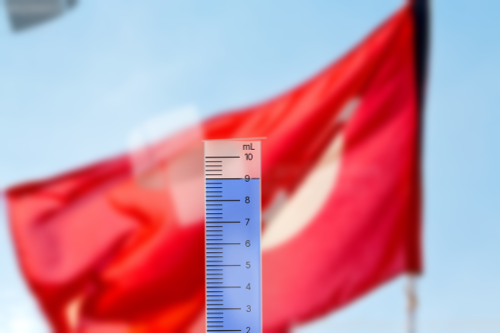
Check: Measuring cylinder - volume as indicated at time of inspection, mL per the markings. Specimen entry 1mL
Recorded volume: 9mL
